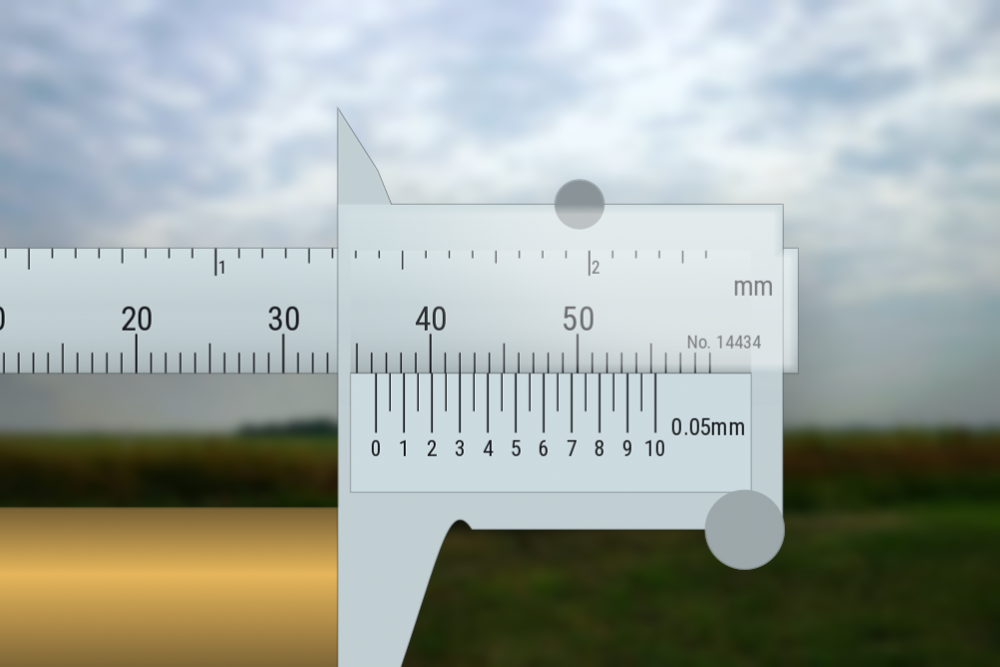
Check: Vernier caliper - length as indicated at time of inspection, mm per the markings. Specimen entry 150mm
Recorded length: 36.3mm
